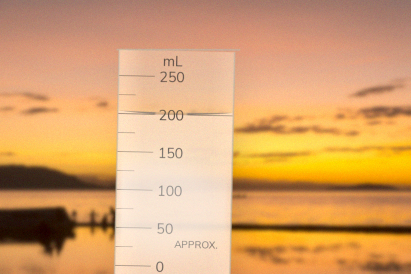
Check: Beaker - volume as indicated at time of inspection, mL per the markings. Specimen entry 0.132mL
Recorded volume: 200mL
